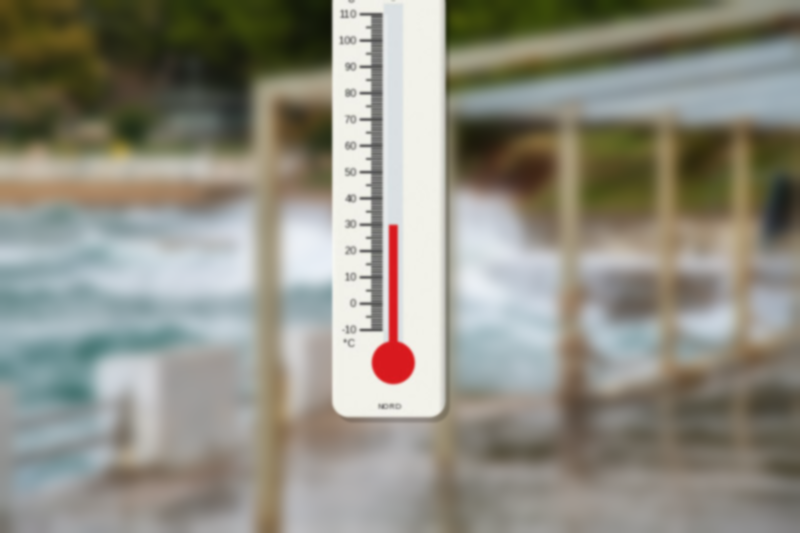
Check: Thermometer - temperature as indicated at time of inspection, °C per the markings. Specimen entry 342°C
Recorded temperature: 30°C
